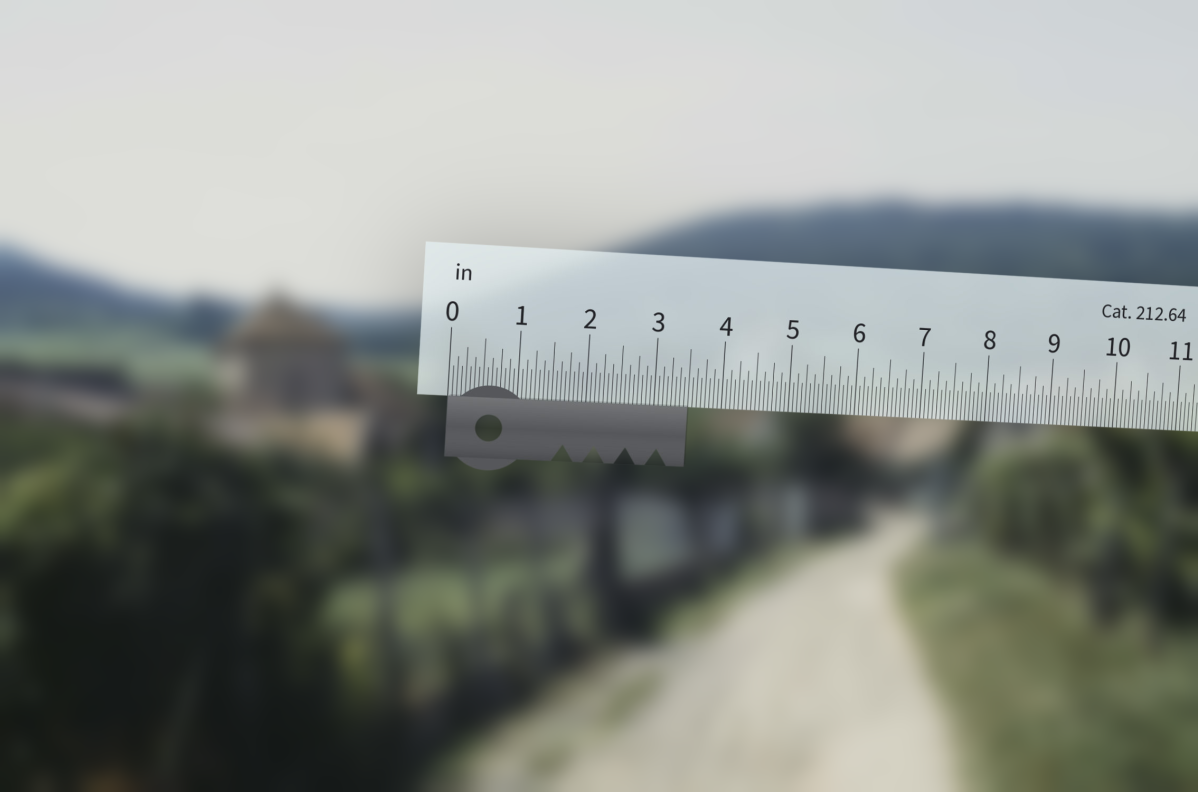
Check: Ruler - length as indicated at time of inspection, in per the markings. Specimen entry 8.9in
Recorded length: 3.5in
